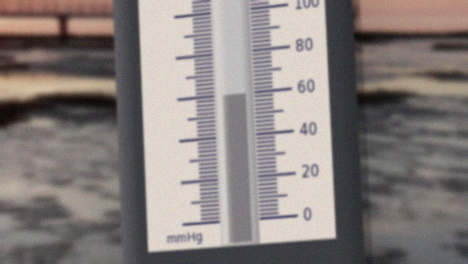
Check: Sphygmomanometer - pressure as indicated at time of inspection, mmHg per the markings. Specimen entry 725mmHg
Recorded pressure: 60mmHg
